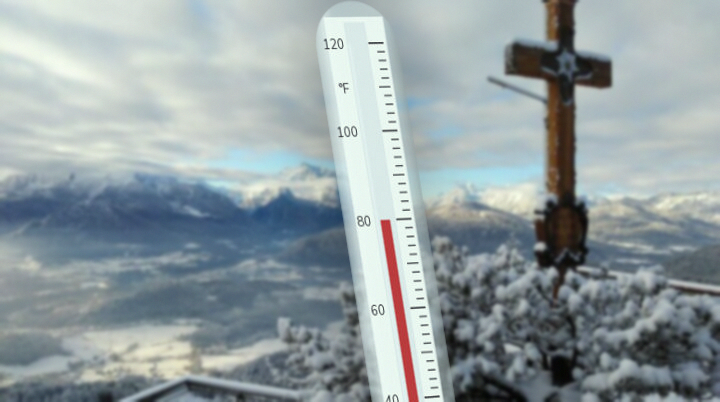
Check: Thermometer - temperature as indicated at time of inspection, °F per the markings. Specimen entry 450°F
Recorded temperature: 80°F
